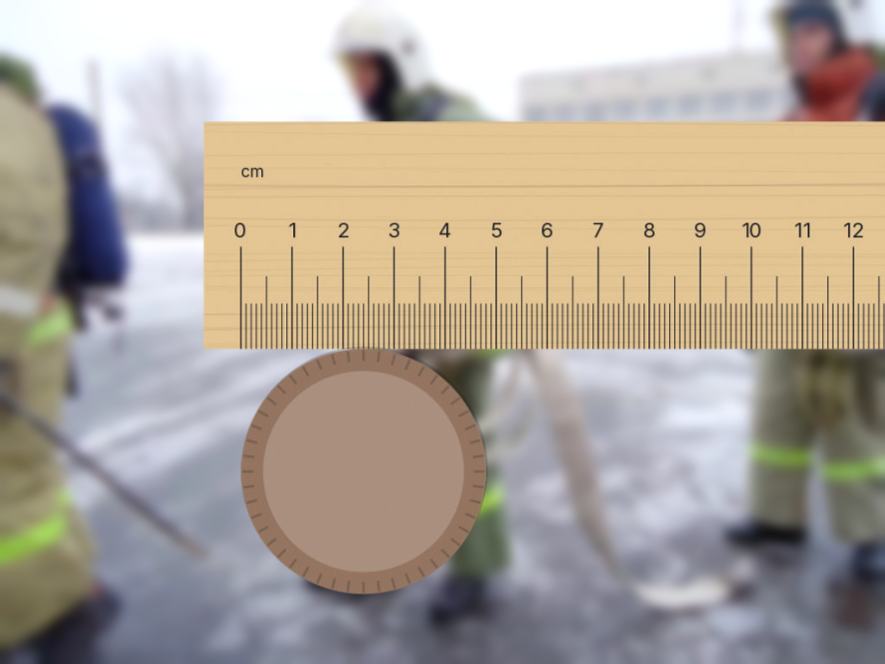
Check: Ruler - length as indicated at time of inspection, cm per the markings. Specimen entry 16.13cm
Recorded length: 4.8cm
